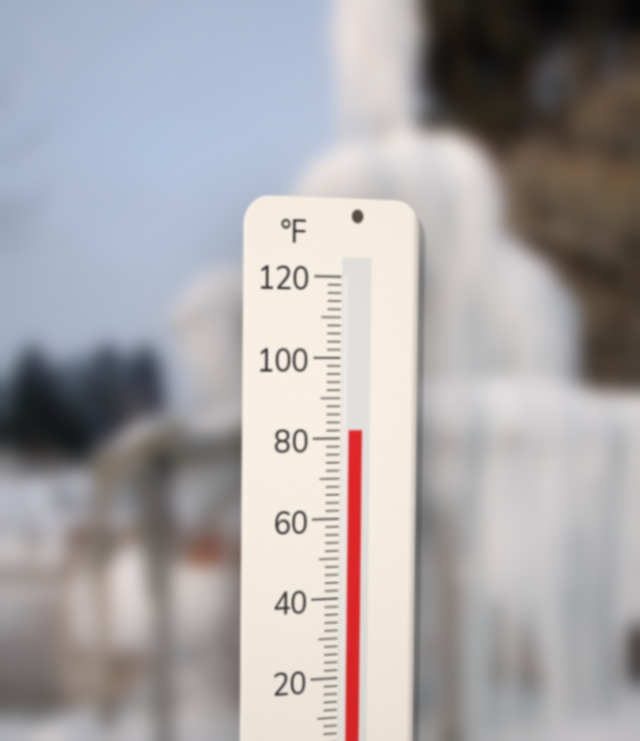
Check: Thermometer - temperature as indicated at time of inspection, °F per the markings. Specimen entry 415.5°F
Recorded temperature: 82°F
